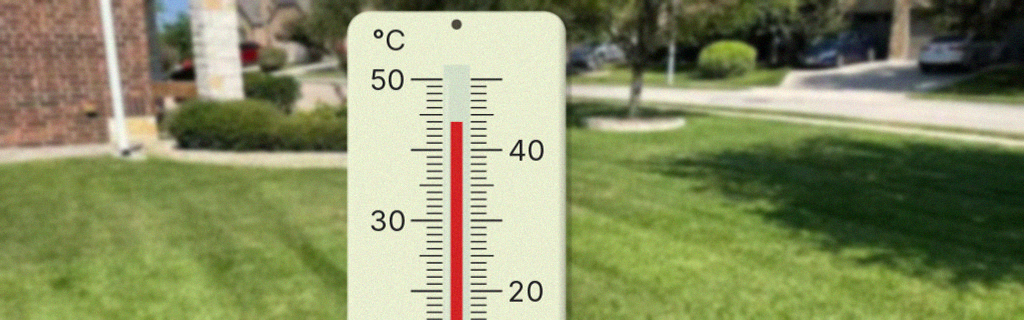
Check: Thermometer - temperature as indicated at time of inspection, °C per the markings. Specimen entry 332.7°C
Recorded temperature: 44°C
